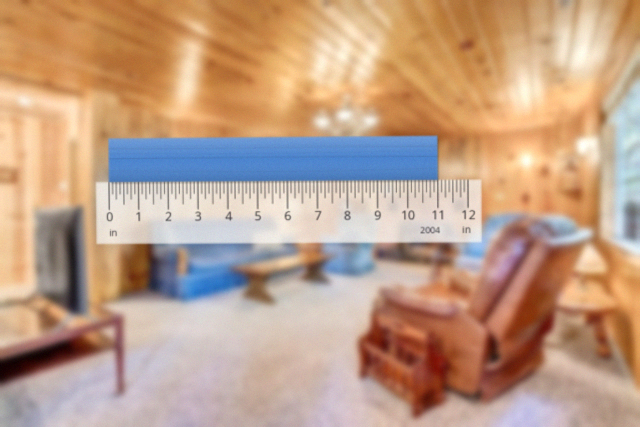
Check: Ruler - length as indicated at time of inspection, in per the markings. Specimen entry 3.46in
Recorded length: 11in
